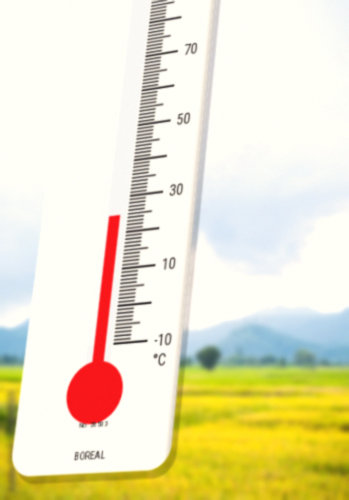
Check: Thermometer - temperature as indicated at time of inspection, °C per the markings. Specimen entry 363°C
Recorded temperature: 25°C
